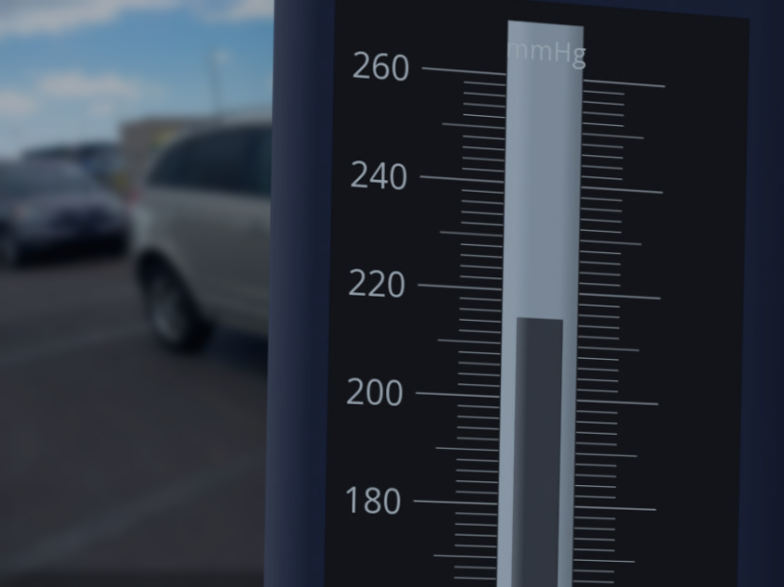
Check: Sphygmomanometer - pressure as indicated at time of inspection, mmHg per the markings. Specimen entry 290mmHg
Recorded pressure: 215mmHg
